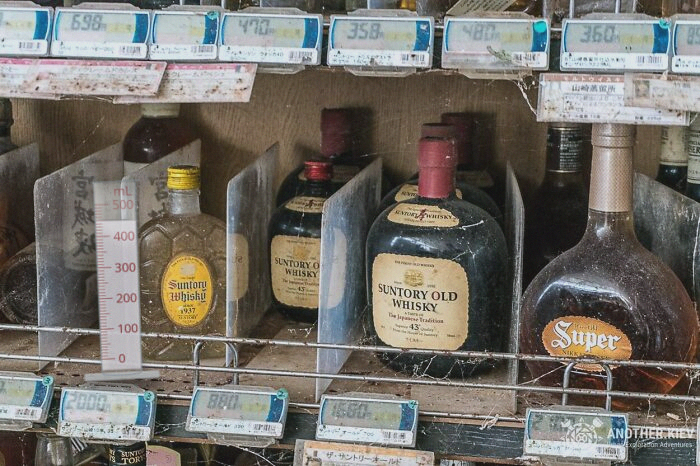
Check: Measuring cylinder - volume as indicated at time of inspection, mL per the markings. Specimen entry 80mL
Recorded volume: 450mL
